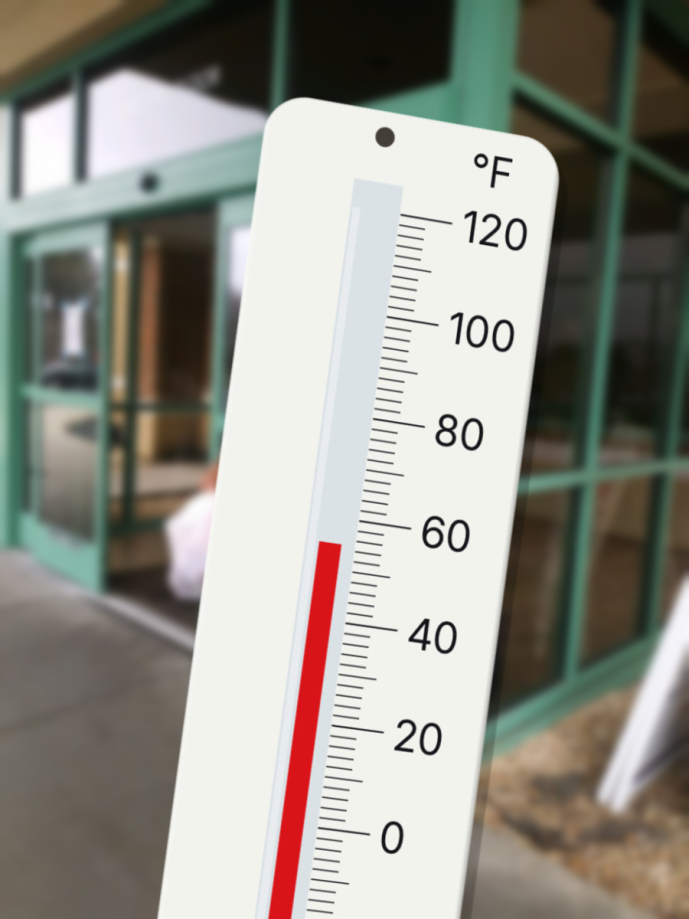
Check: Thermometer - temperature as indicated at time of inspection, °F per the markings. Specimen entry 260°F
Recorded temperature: 55°F
